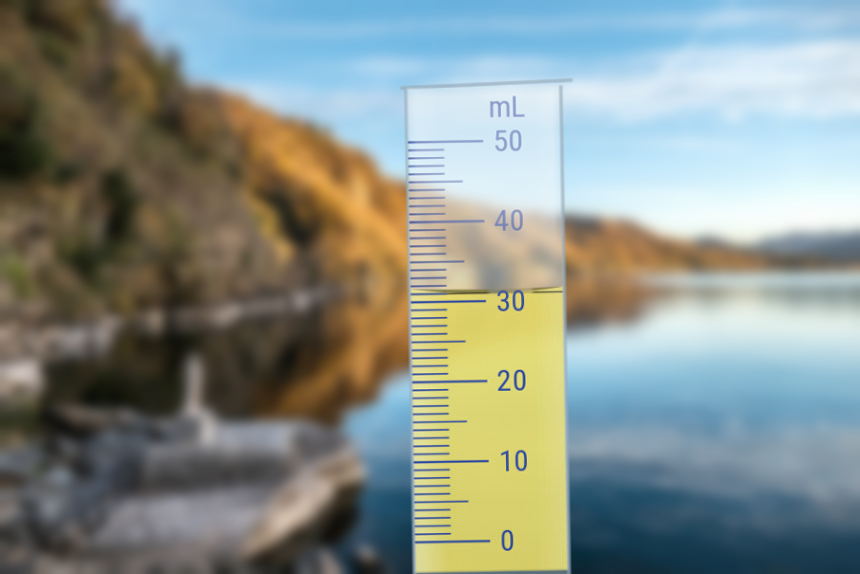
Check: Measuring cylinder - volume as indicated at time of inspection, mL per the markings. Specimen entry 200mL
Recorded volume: 31mL
